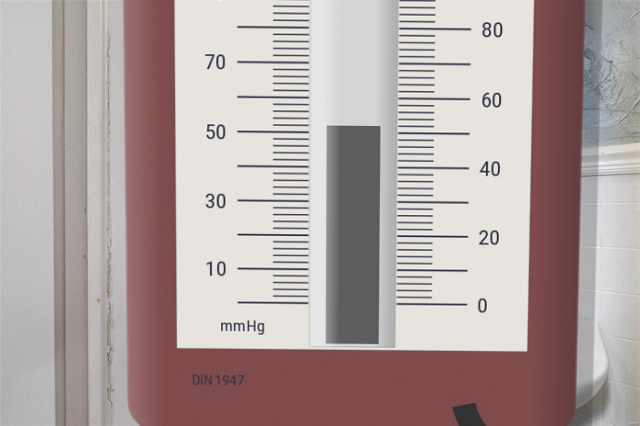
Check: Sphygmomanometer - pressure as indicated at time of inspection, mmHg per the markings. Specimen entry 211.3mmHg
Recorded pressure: 52mmHg
